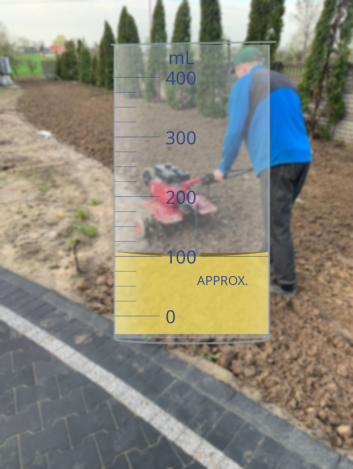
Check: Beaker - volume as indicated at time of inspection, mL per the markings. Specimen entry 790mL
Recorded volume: 100mL
